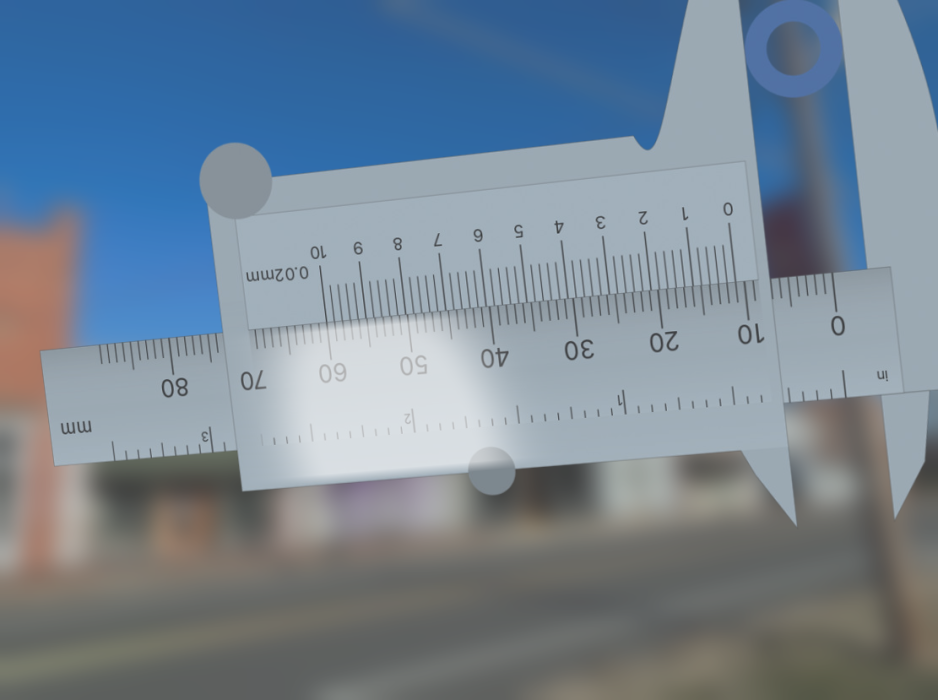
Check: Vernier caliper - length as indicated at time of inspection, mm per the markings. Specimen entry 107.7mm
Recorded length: 11.0mm
